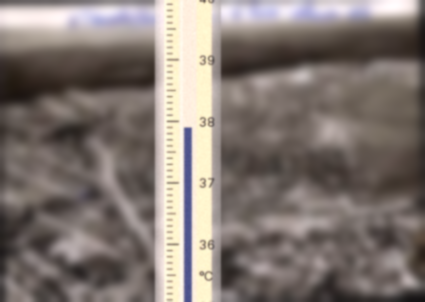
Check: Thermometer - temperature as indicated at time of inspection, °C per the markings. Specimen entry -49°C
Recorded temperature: 37.9°C
